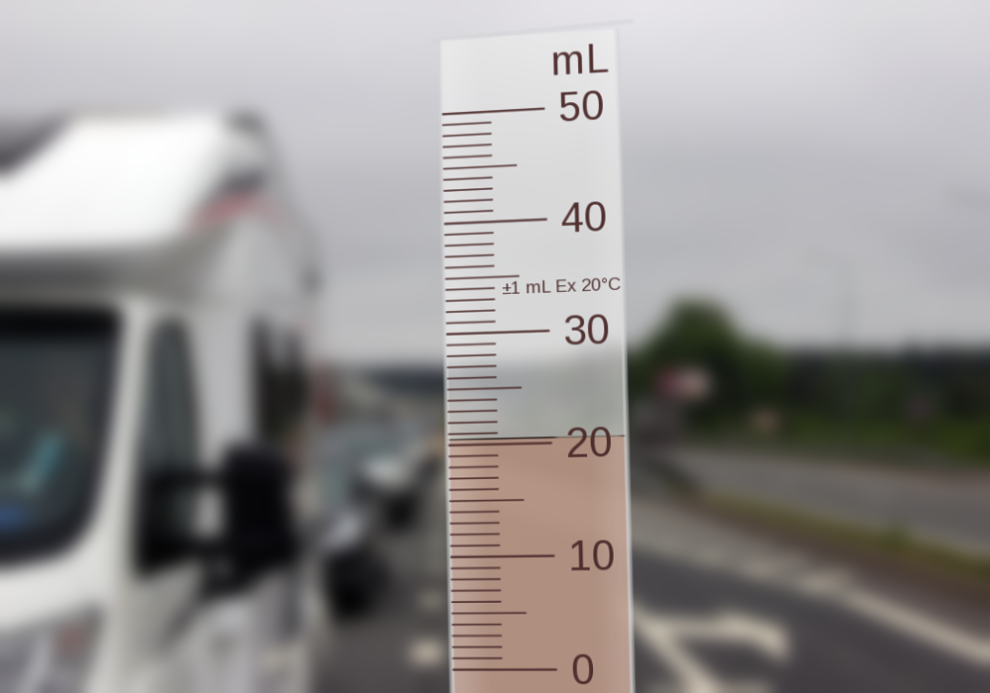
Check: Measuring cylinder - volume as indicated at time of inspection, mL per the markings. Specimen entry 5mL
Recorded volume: 20.5mL
